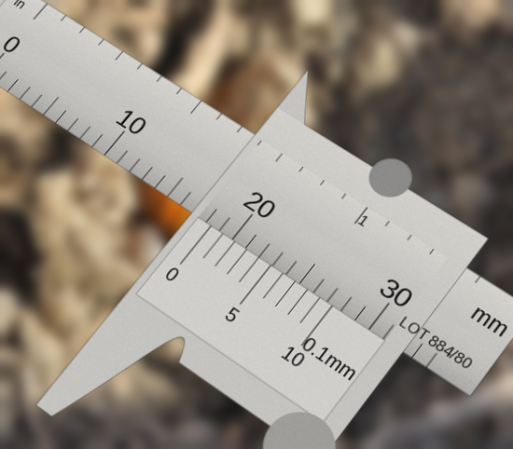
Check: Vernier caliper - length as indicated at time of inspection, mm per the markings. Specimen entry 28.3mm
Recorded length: 18.4mm
